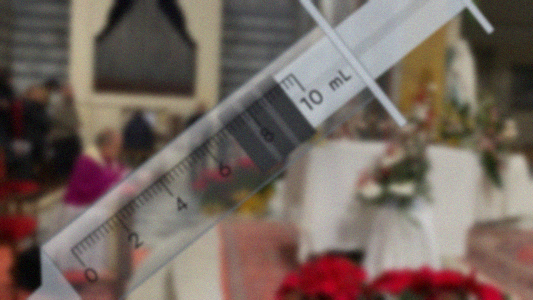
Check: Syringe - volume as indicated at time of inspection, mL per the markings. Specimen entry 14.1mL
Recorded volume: 7mL
